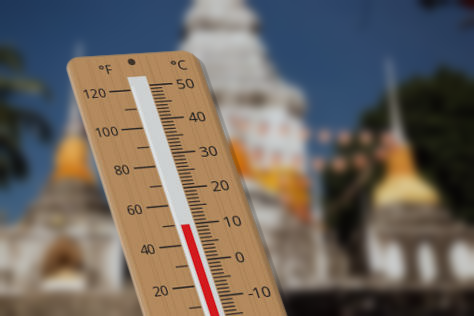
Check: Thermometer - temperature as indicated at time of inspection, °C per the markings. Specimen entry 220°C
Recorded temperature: 10°C
